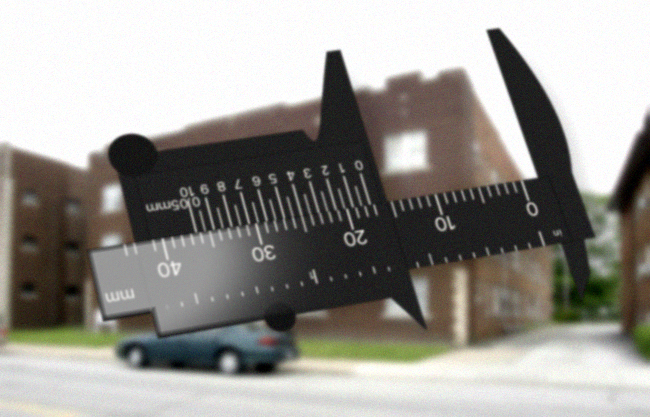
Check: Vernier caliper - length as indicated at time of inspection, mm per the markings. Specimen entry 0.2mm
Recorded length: 17.4mm
